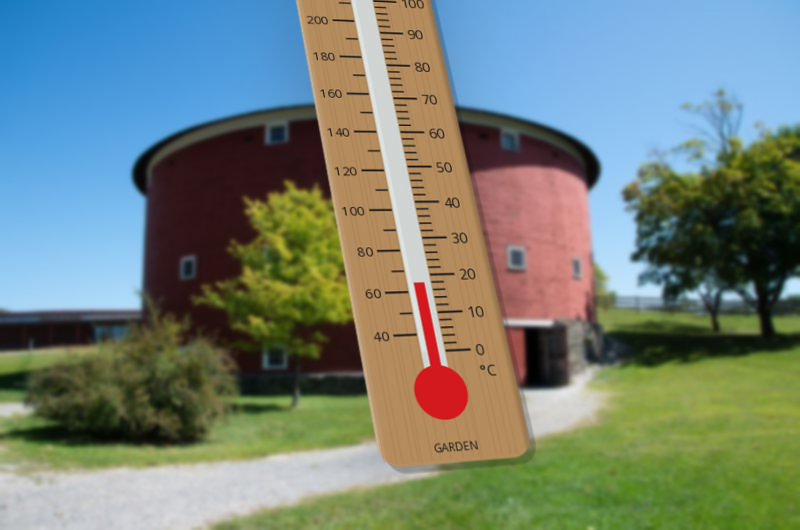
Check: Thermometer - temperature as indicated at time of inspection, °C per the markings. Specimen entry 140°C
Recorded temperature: 18°C
